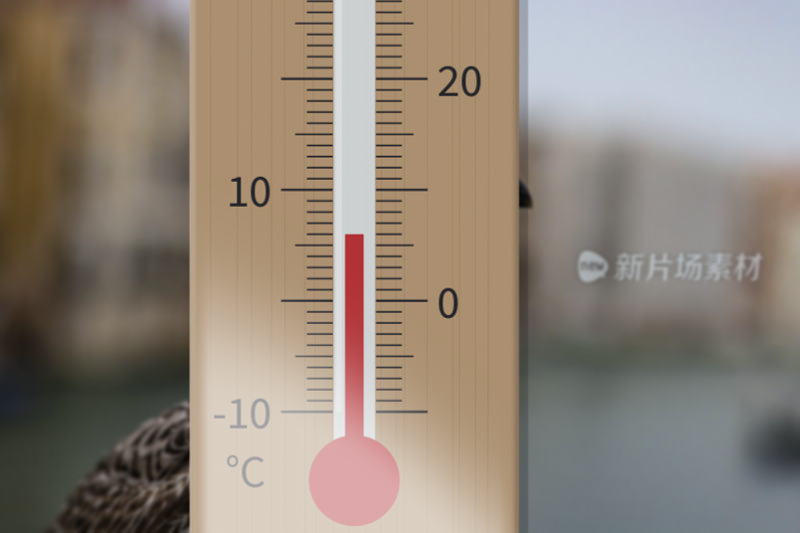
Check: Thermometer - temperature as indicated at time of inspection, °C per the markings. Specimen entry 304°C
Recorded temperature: 6°C
